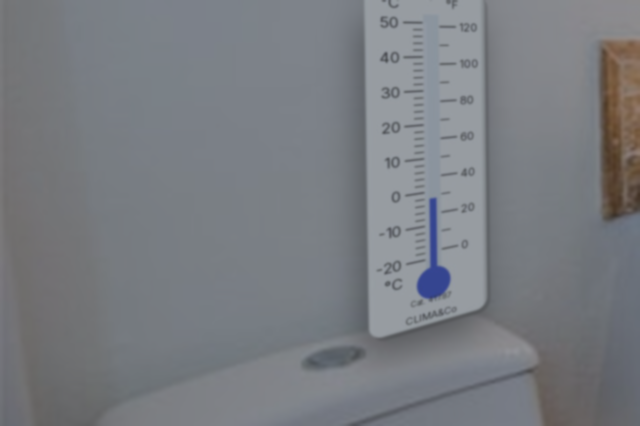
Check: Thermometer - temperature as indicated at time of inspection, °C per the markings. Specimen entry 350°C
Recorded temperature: -2°C
